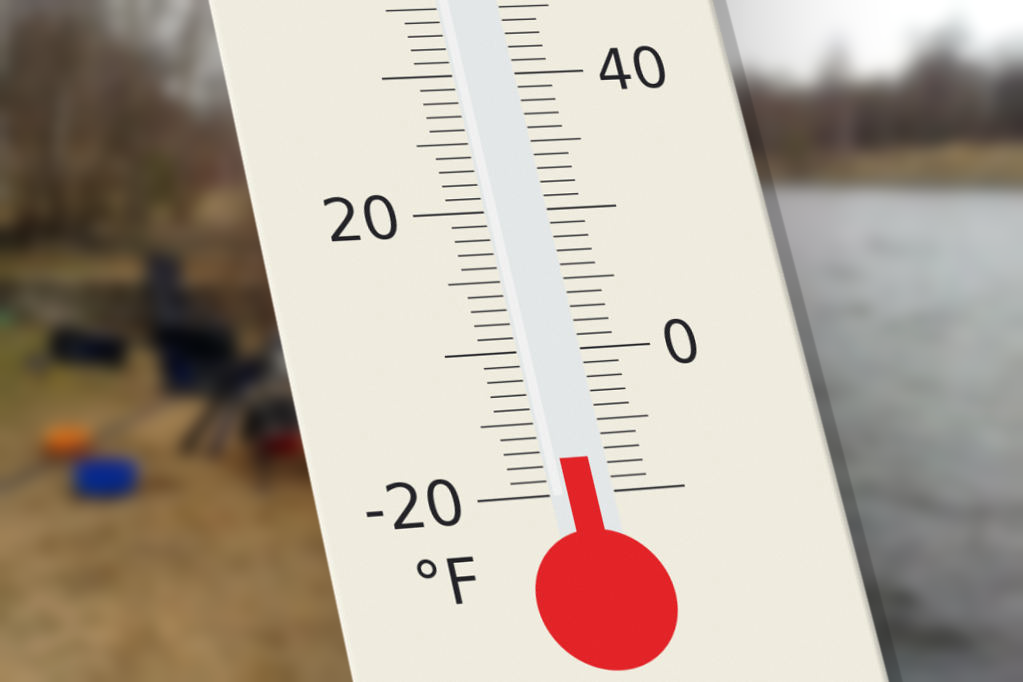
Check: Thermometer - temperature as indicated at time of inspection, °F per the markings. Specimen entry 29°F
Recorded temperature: -15°F
